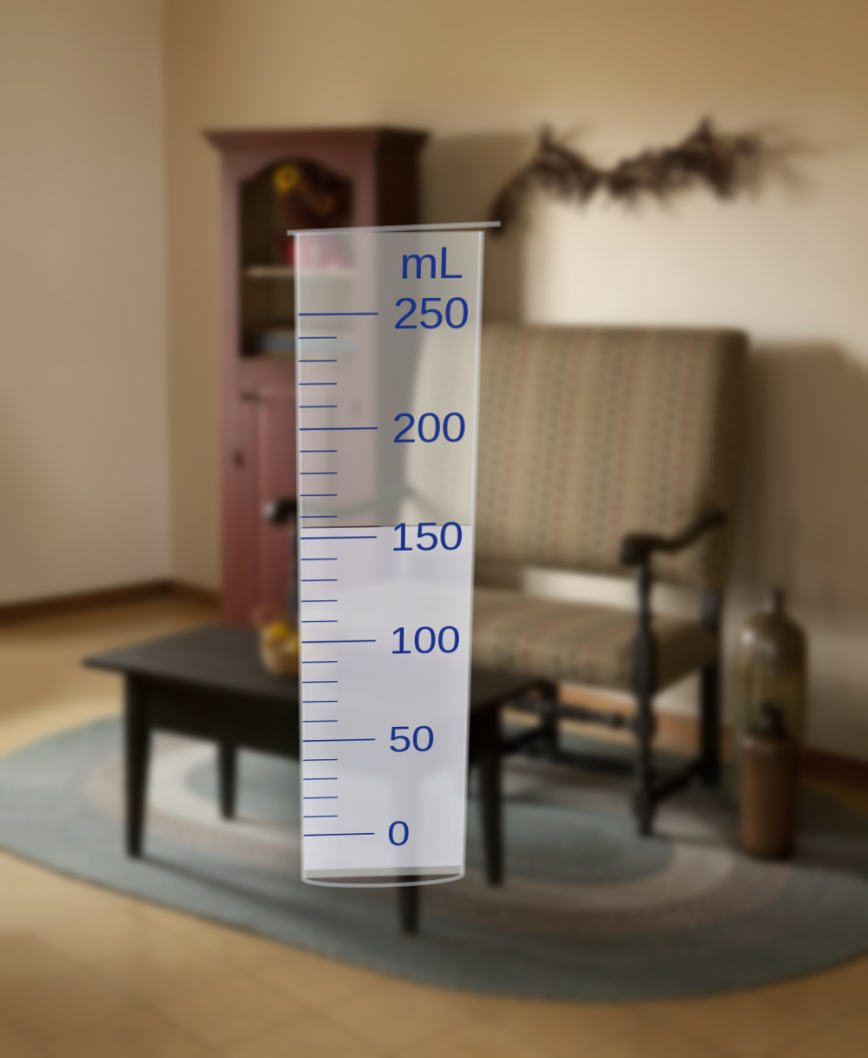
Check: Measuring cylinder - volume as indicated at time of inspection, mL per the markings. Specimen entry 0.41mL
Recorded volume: 155mL
